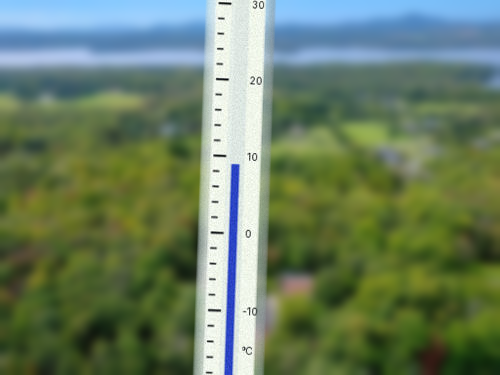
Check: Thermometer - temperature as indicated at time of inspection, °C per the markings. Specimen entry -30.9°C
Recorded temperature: 9°C
